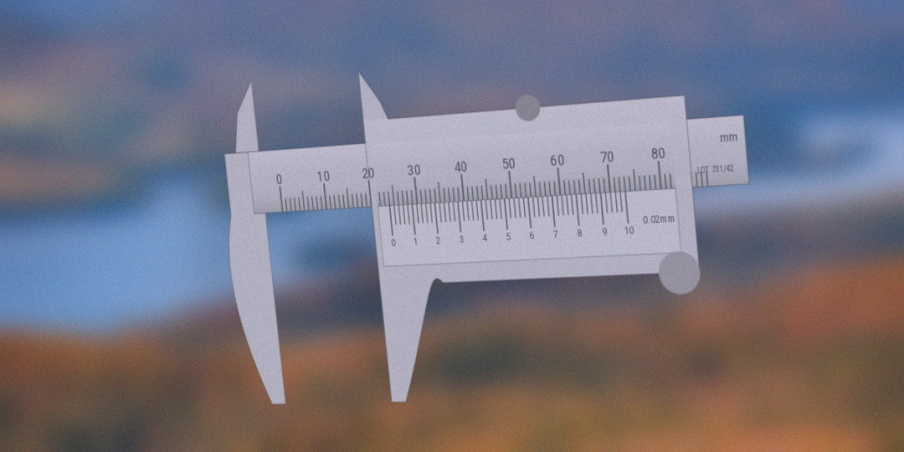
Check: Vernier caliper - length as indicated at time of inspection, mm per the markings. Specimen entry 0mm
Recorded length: 24.0mm
